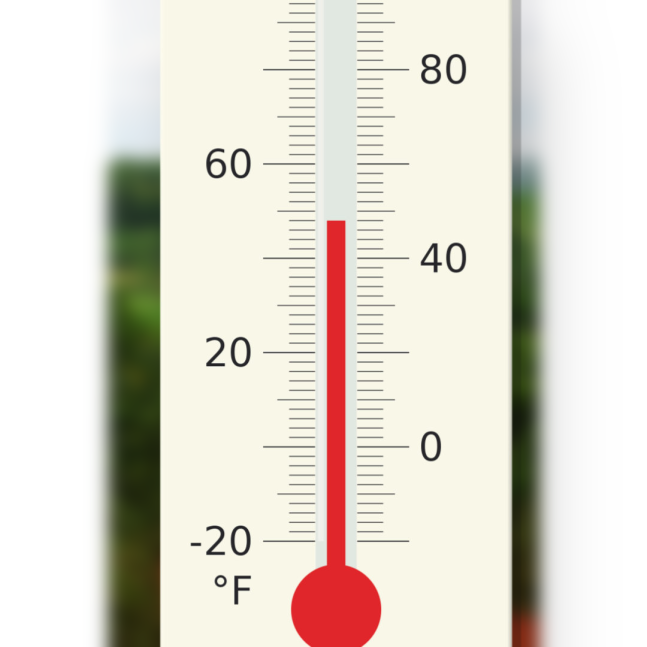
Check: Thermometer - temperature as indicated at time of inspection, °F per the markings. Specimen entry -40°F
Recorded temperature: 48°F
